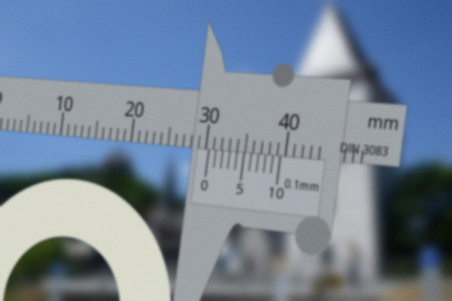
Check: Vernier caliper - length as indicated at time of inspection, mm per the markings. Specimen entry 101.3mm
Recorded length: 30.4mm
